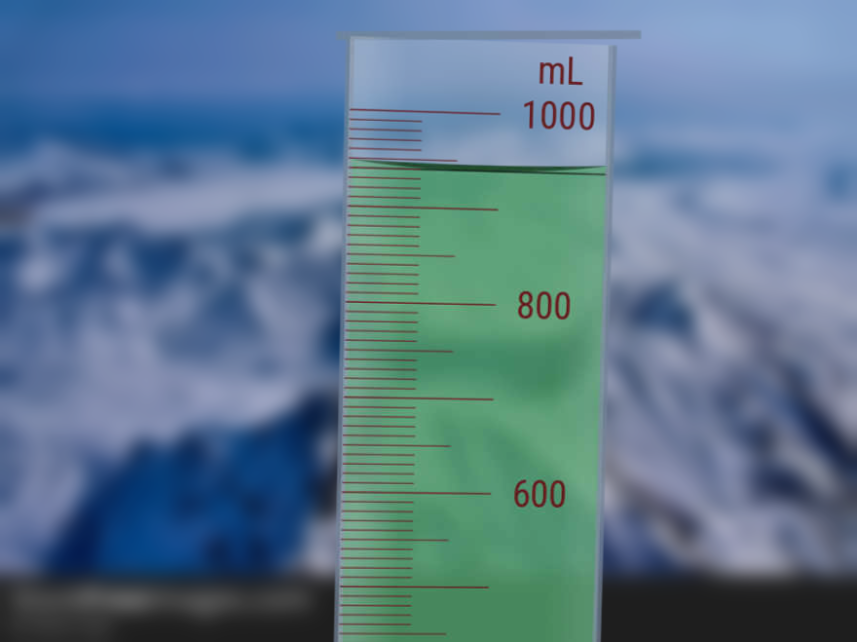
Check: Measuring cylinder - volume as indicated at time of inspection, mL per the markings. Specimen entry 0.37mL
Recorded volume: 940mL
